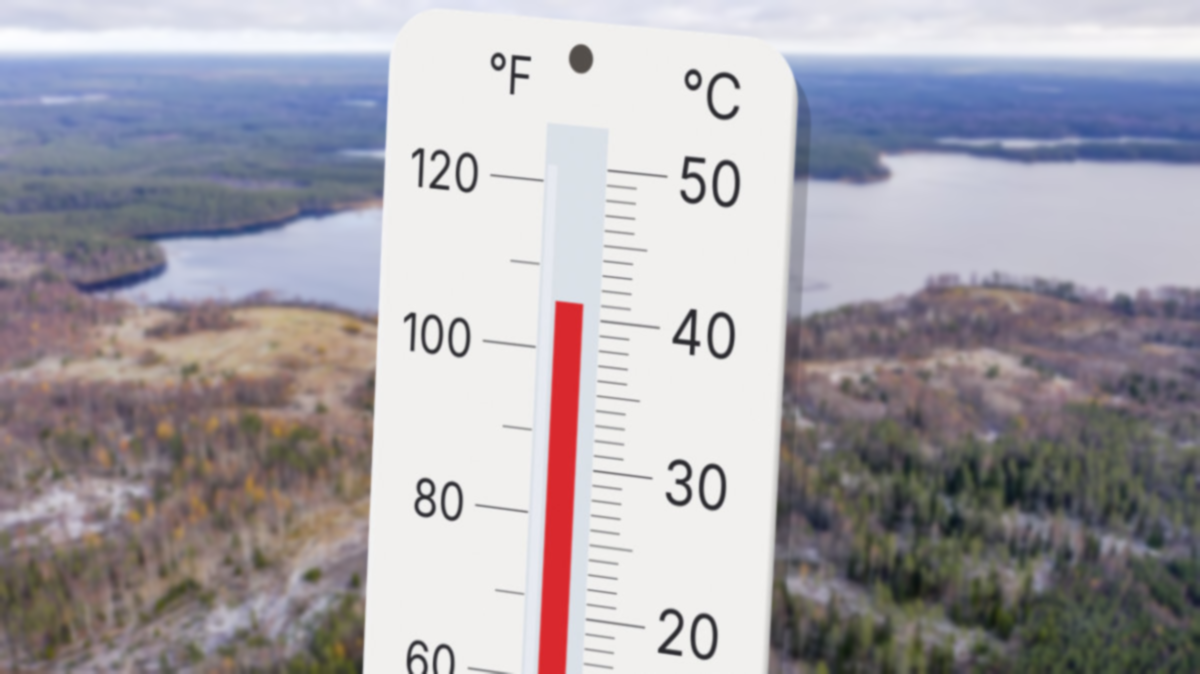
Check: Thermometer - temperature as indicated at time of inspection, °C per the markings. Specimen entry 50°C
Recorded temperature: 41°C
